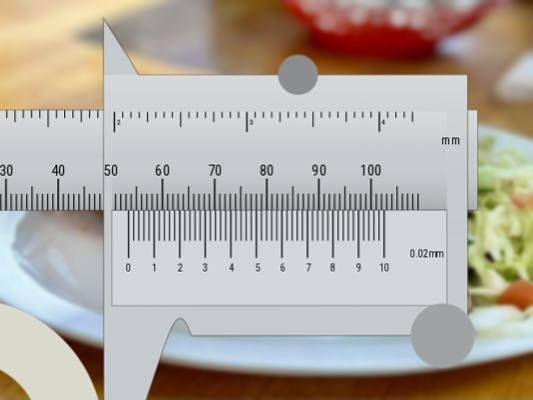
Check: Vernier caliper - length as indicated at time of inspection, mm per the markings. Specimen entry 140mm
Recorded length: 53.5mm
